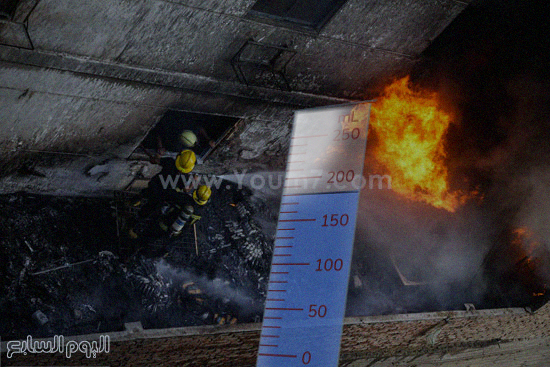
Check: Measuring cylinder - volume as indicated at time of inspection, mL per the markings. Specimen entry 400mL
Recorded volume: 180mL
